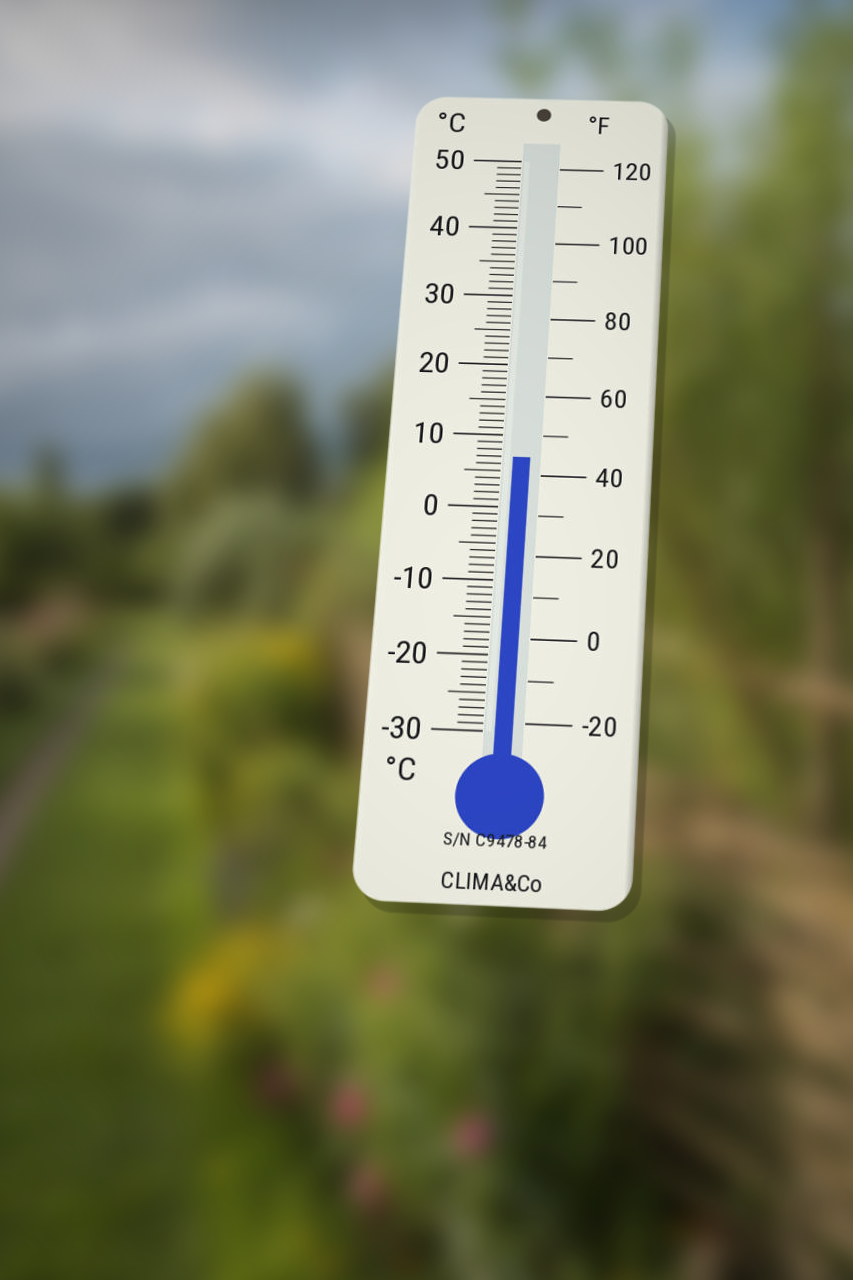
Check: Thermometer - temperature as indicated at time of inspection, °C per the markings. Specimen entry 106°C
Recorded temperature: 7°C
